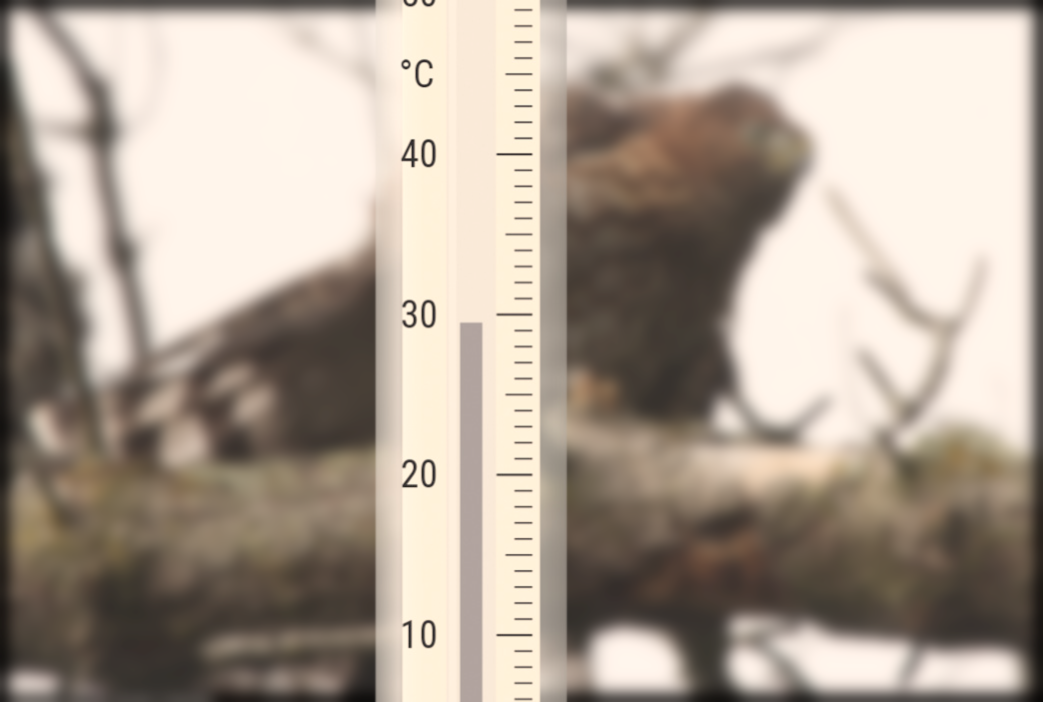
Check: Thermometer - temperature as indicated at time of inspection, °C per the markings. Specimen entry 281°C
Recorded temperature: 29.5°C
